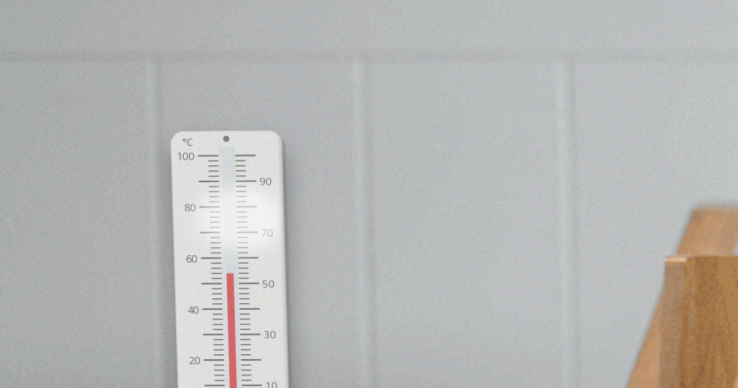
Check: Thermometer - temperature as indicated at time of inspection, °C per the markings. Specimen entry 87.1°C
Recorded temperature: 54°C
